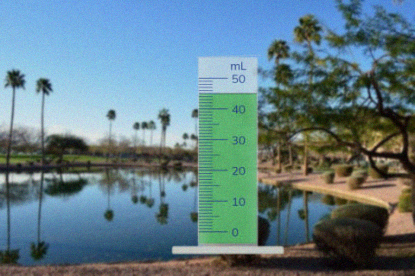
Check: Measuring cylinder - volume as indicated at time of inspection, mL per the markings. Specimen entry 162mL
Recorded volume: 45mL
